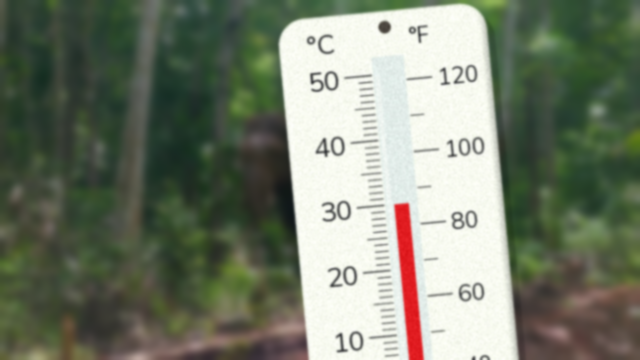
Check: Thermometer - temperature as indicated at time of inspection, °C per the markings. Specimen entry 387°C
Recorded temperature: 30°C
